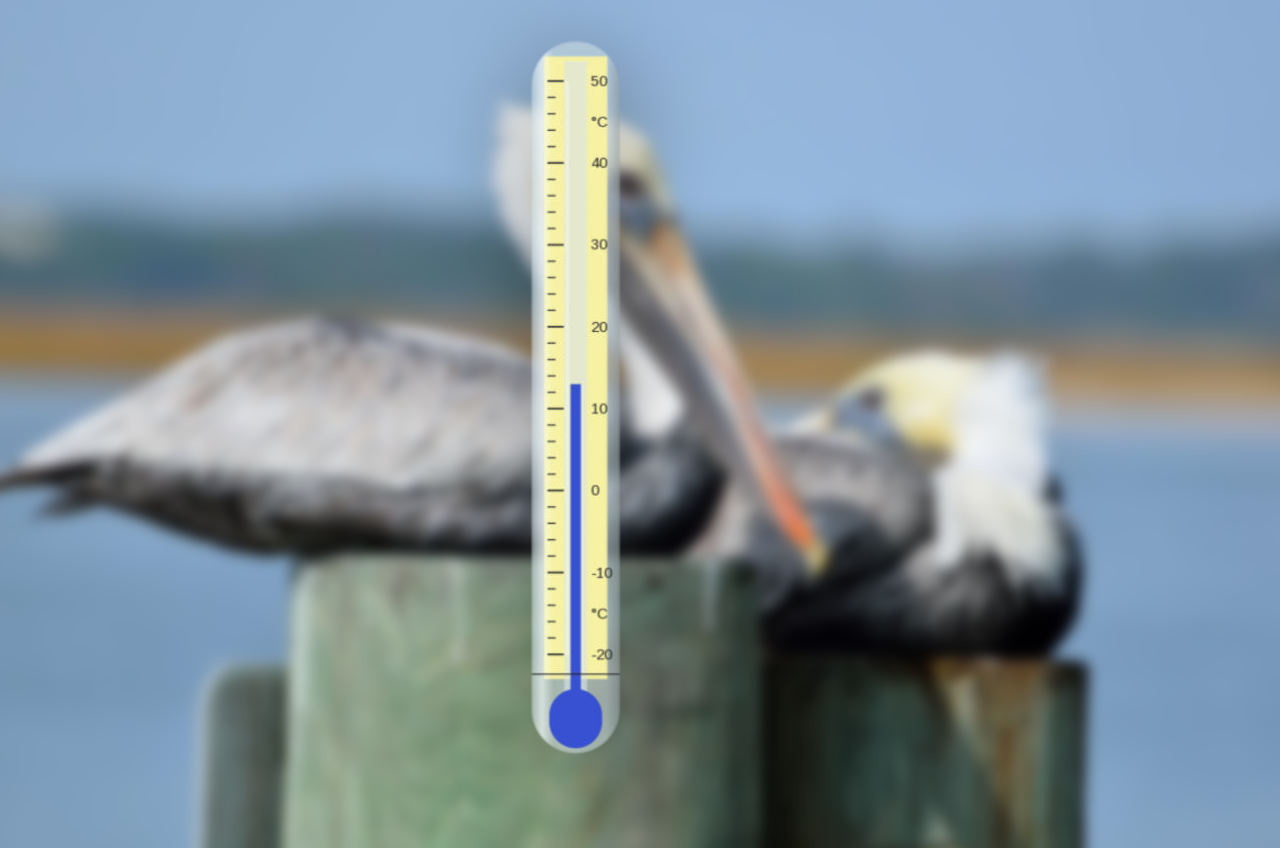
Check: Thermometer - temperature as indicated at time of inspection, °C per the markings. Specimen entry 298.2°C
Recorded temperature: 13°C
